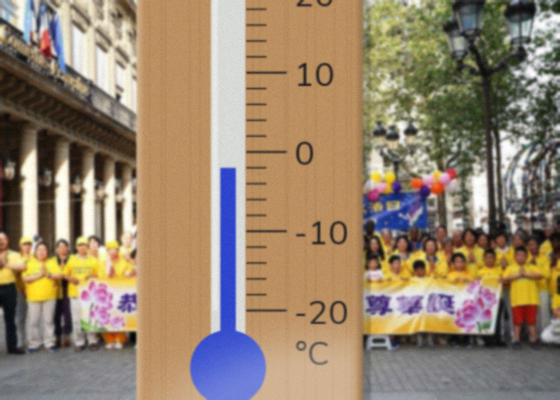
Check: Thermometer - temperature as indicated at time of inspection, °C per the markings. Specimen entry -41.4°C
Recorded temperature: -2°C
